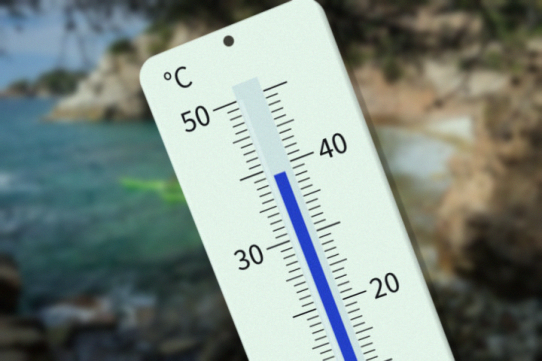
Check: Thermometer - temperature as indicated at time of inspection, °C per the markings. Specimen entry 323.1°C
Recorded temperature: 39°C
